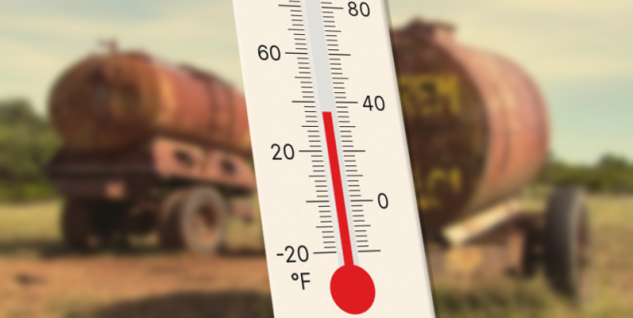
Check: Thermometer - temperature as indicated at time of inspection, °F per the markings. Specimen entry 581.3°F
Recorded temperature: 36°F
